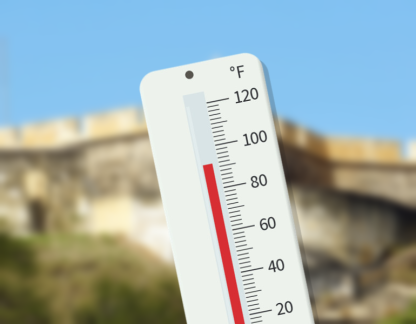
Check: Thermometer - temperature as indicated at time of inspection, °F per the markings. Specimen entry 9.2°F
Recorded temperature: 92°F
